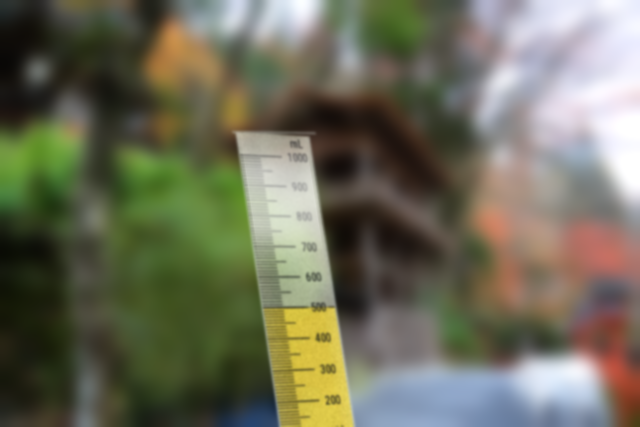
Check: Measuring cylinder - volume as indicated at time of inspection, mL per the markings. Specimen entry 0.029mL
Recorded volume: 500mL
